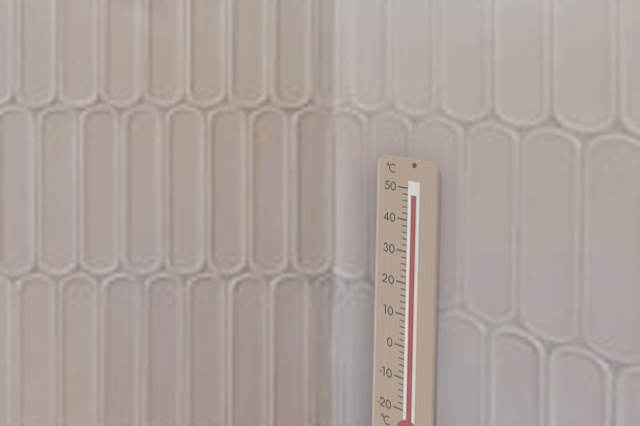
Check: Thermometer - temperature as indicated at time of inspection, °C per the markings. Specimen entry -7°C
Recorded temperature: 48°C
